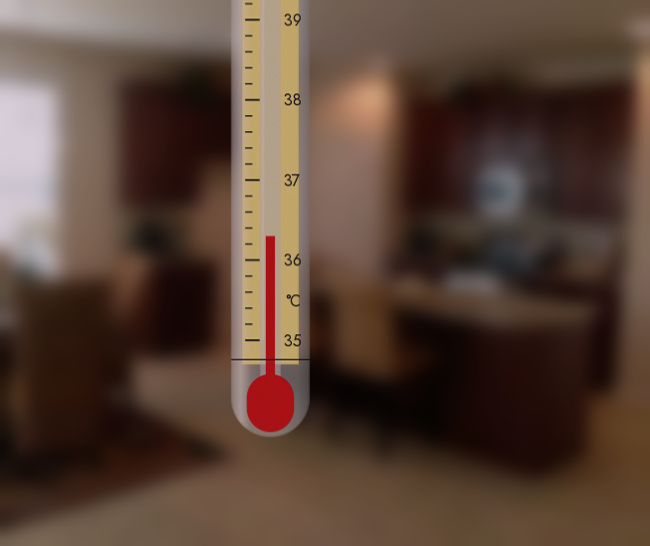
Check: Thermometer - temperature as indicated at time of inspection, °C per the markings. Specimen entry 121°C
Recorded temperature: 36.3°C
